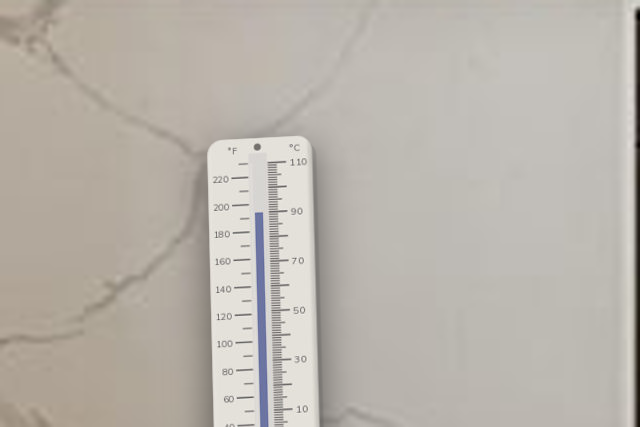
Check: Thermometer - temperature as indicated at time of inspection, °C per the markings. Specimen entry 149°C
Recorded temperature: 90°C
